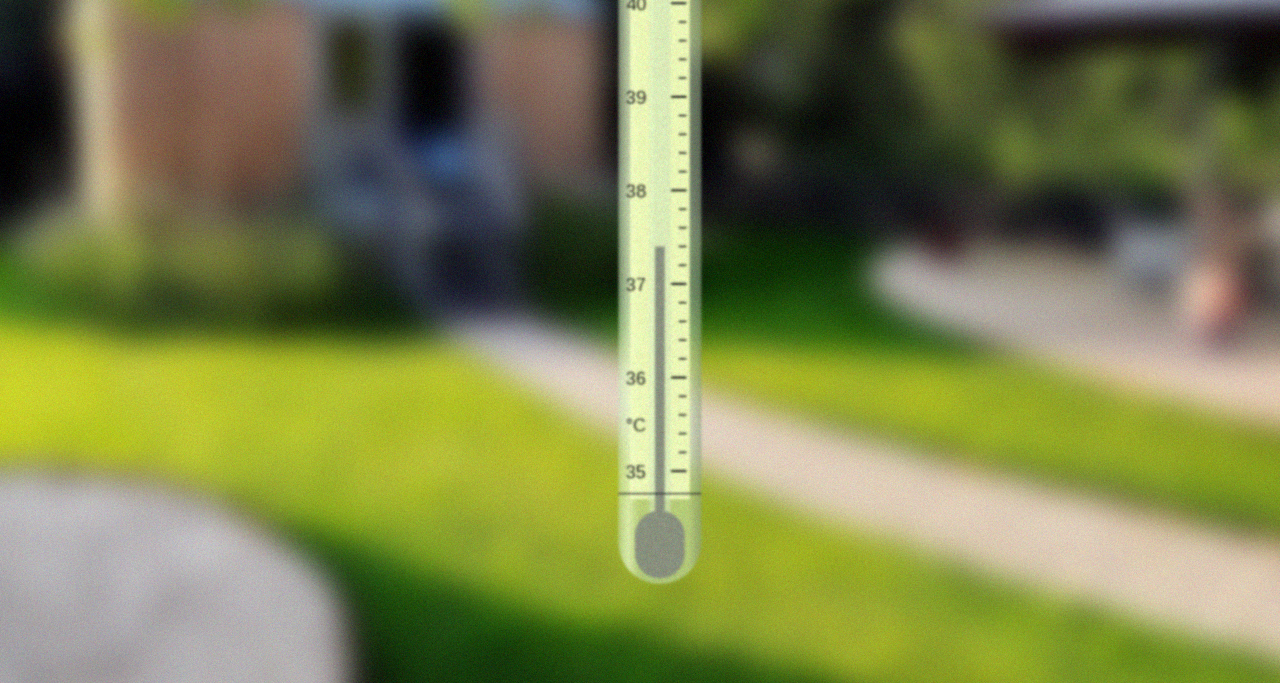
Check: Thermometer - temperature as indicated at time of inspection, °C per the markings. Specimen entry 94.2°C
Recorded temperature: 37.4°C
